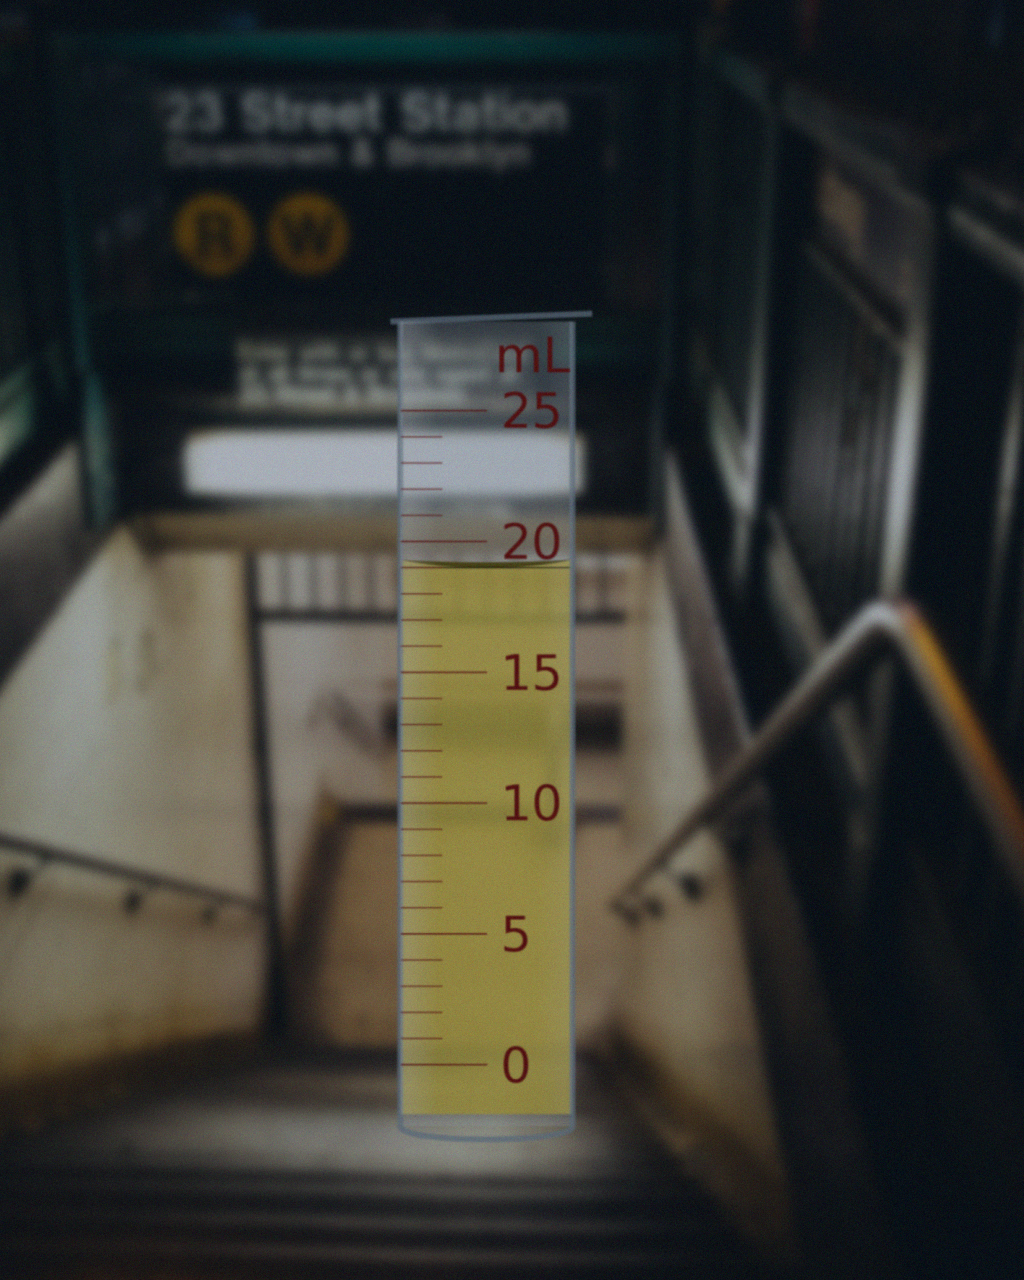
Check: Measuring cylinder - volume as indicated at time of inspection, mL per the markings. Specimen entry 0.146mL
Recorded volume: 19mL
